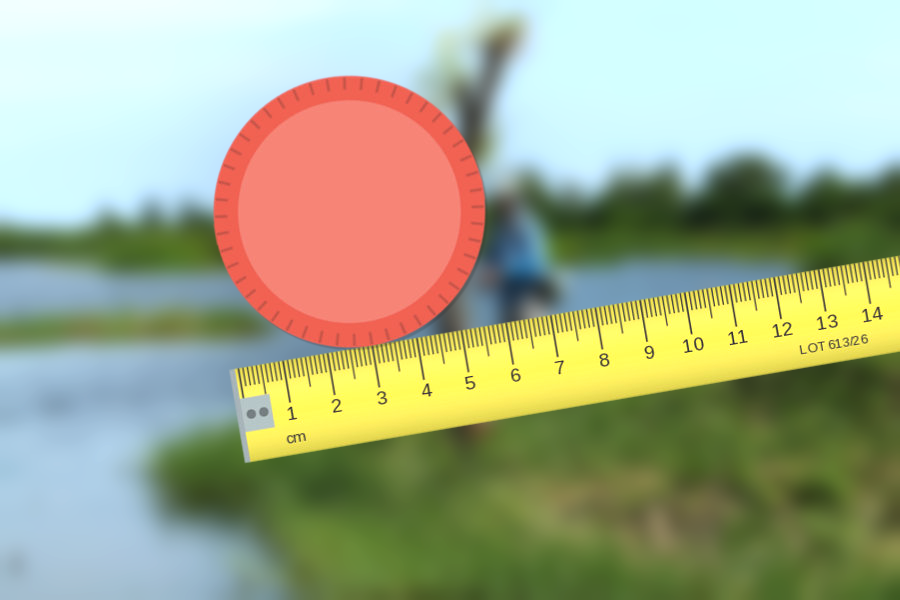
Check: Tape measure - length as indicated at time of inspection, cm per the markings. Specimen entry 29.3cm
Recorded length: 6cm
